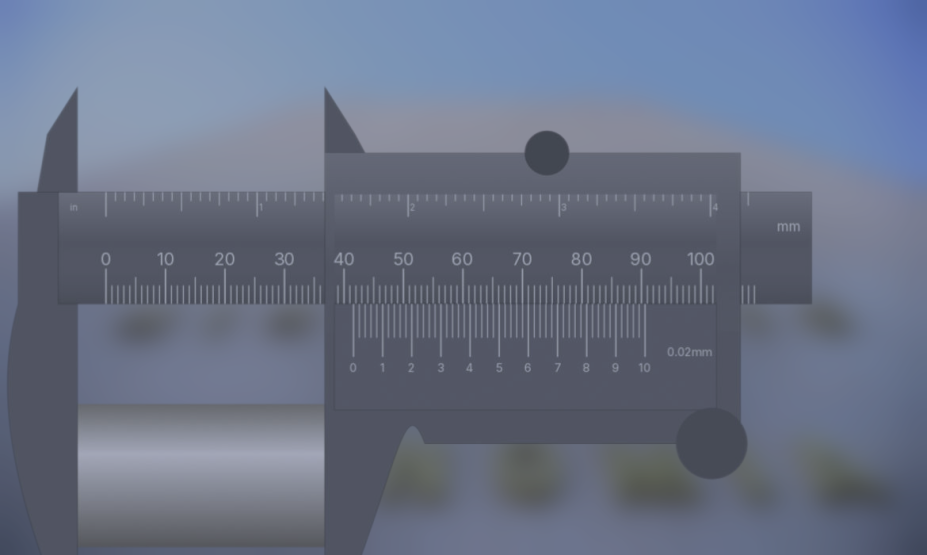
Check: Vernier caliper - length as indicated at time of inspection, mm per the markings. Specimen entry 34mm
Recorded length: 41.6mm
